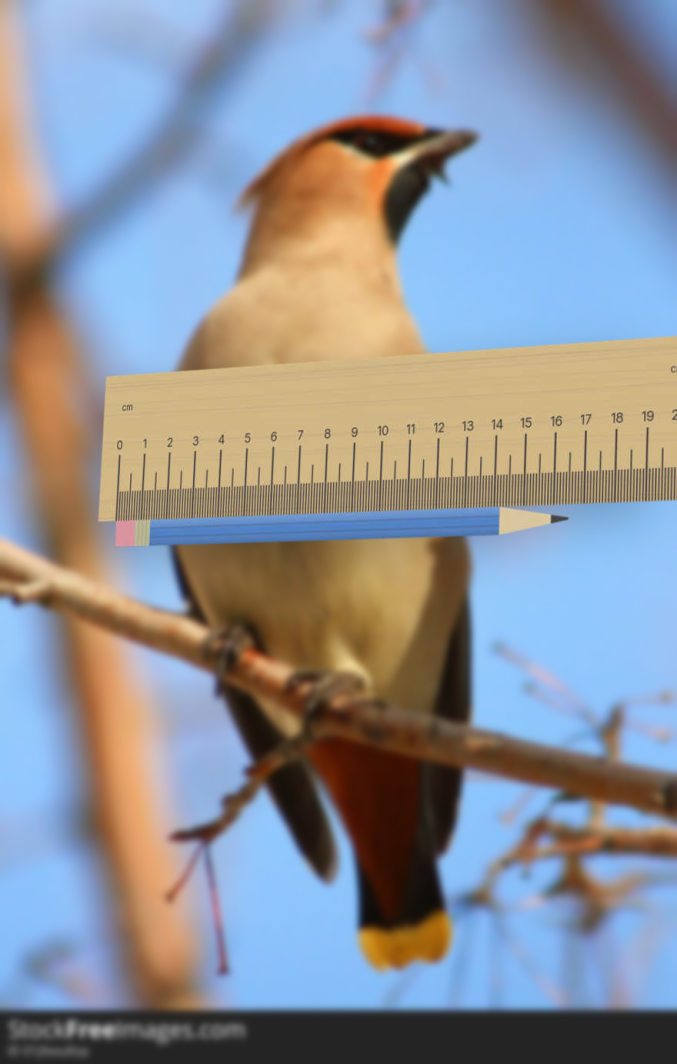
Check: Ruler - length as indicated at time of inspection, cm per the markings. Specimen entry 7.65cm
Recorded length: 16.5cm
